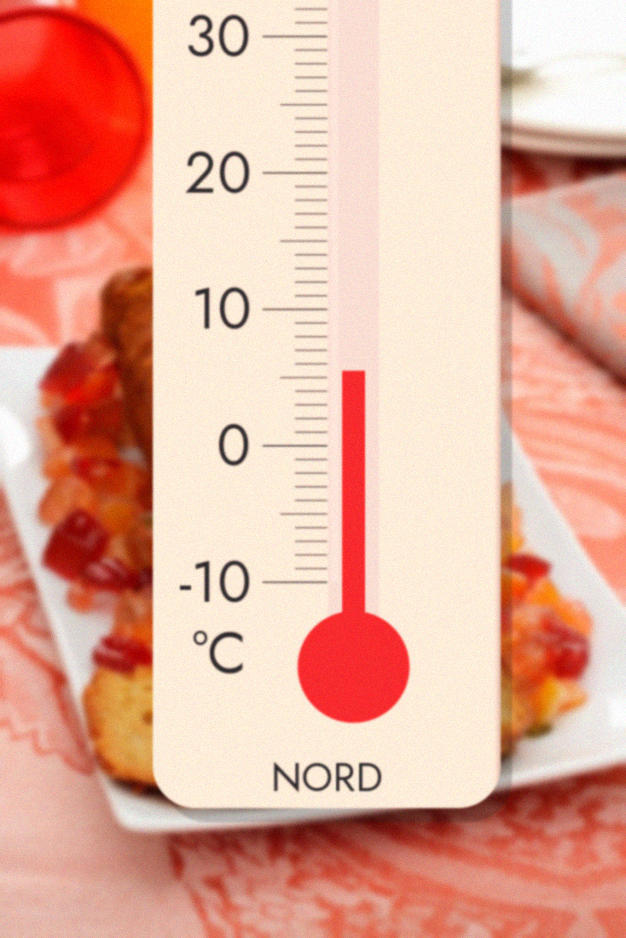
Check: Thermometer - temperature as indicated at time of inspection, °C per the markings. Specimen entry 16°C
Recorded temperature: 5.5°C
